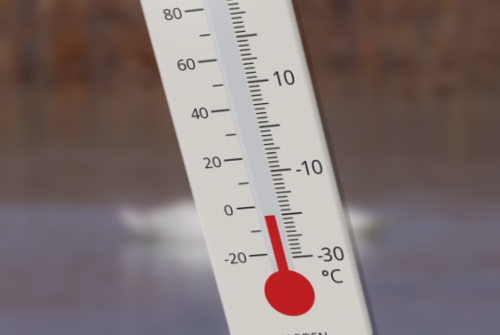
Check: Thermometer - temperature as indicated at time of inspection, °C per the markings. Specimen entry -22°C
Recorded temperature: -20°C
